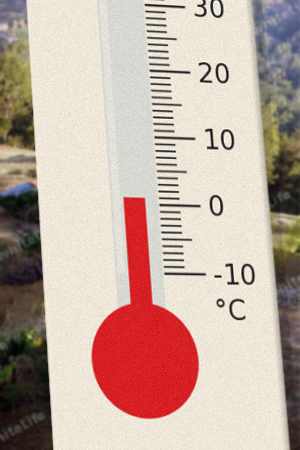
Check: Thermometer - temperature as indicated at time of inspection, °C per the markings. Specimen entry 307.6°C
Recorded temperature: 1°C
